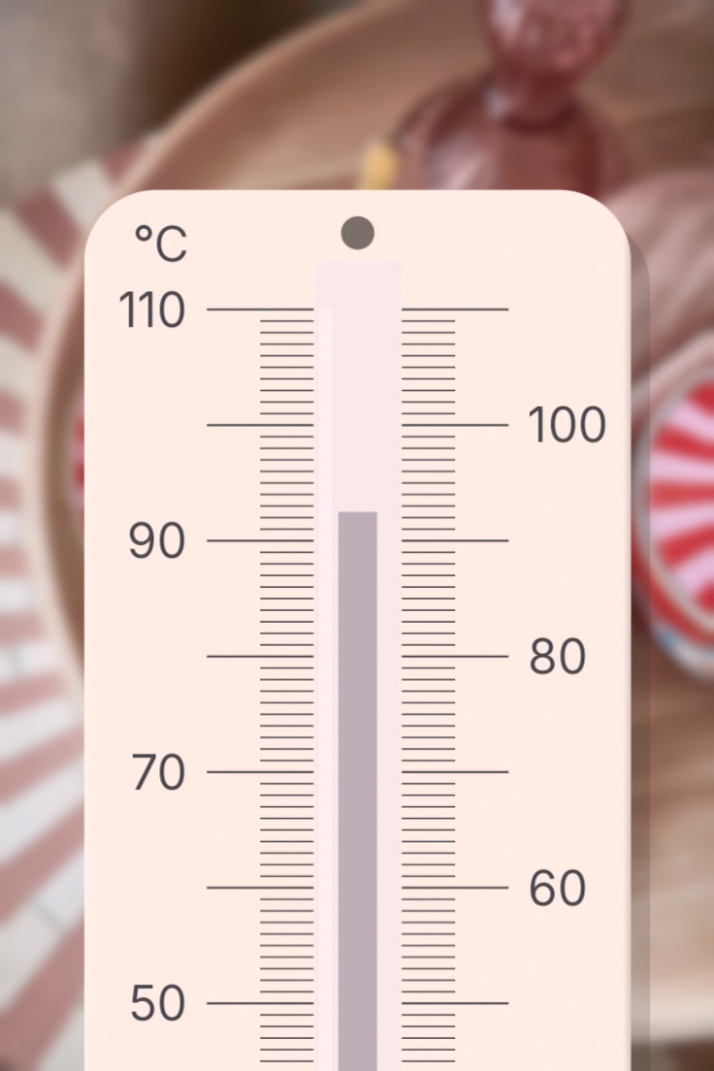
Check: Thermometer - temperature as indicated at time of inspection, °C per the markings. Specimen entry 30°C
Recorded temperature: 92.5°C
